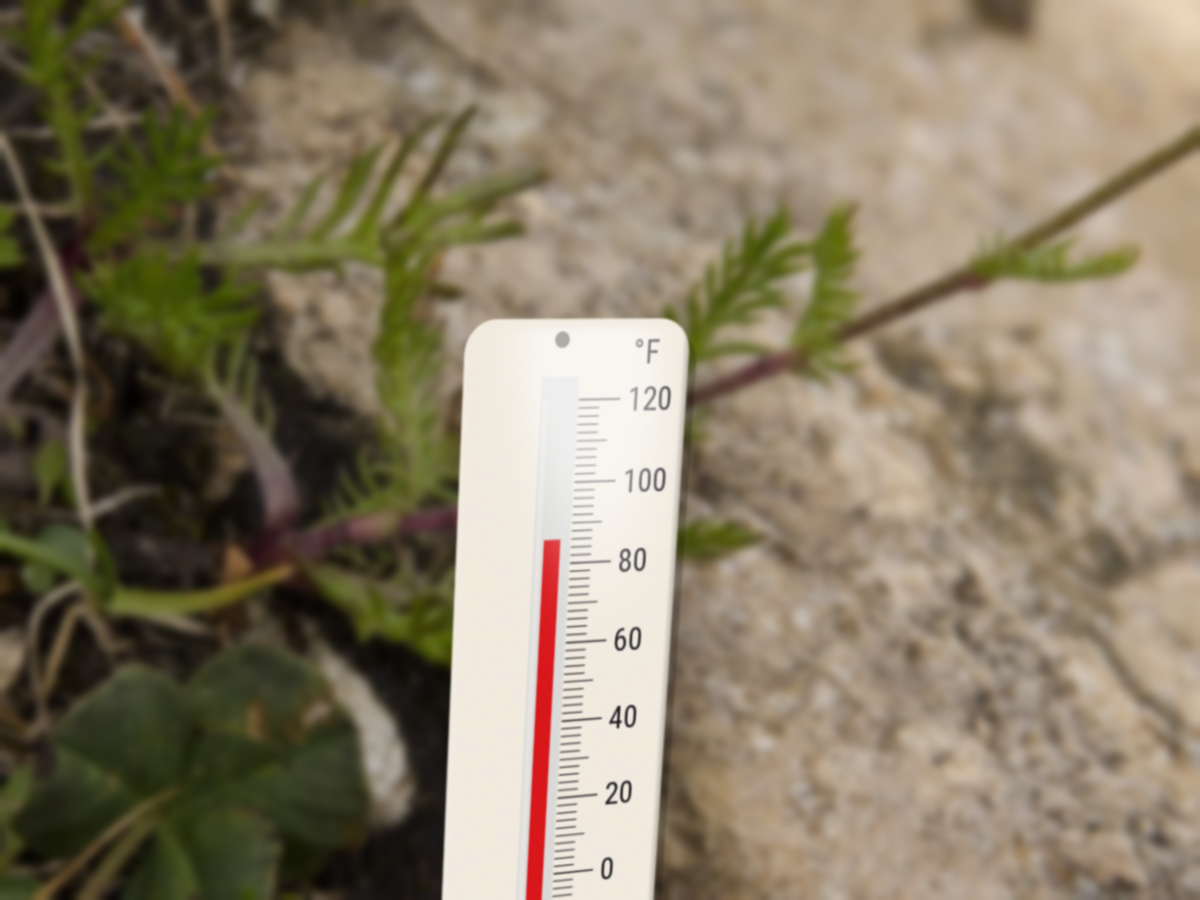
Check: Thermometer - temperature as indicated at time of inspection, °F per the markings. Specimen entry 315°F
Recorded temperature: 86°F
